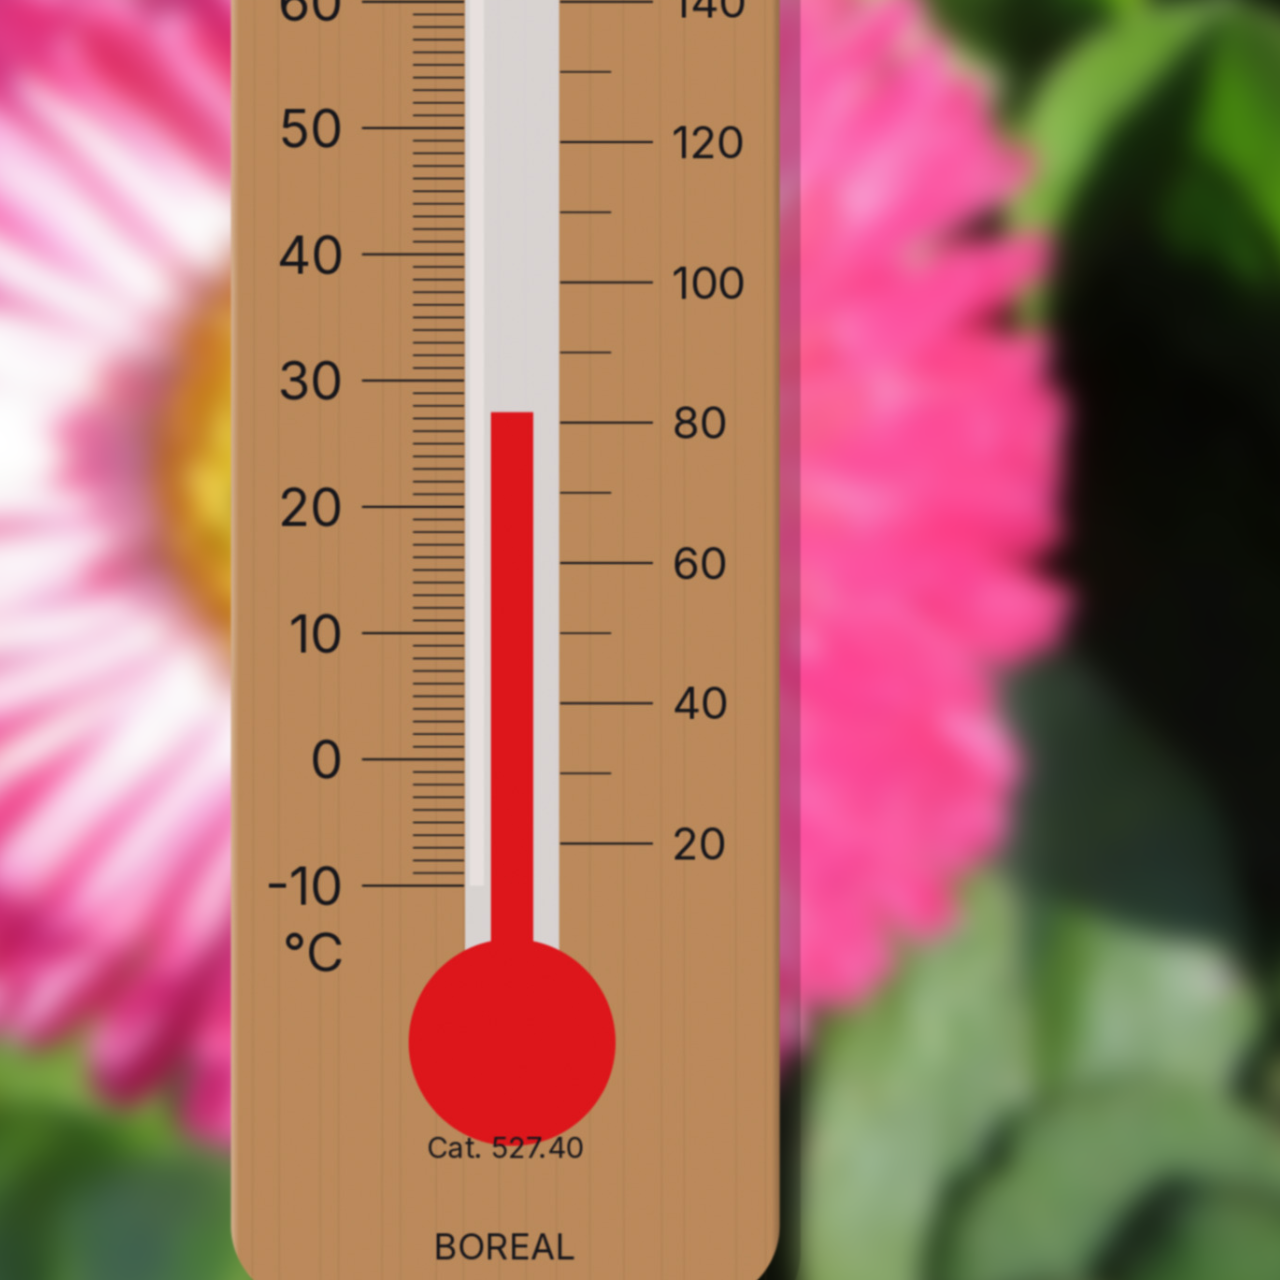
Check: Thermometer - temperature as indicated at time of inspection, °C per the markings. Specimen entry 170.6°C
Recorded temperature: 27.5°C
